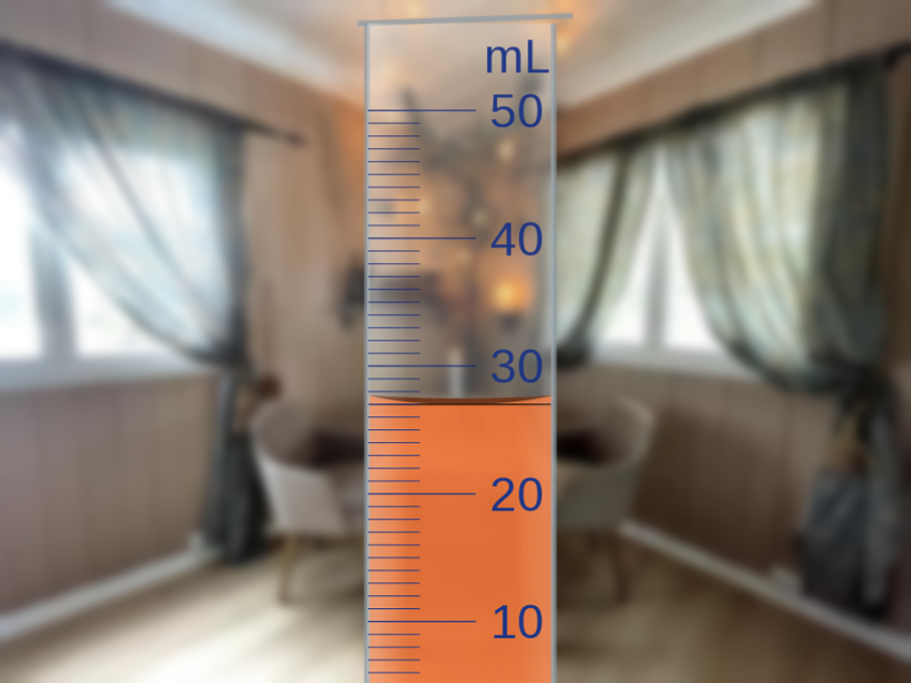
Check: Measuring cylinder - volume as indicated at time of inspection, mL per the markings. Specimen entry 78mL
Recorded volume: 27mL
